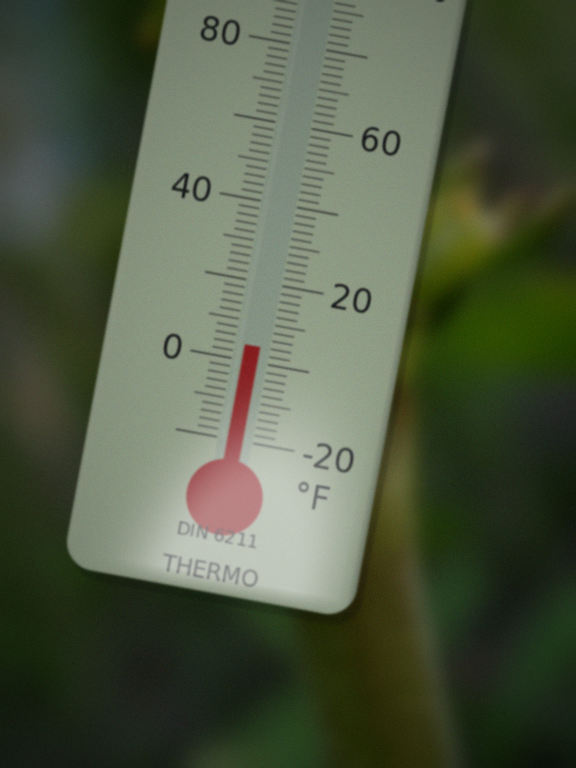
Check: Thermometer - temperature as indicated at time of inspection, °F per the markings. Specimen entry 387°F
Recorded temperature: 4°F
